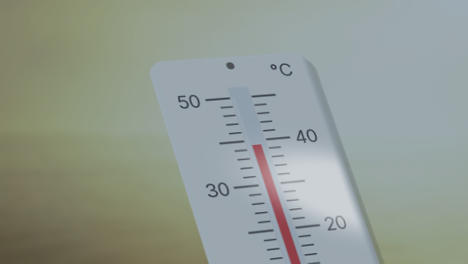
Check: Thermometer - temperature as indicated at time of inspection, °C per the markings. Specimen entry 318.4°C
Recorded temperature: 39°C
